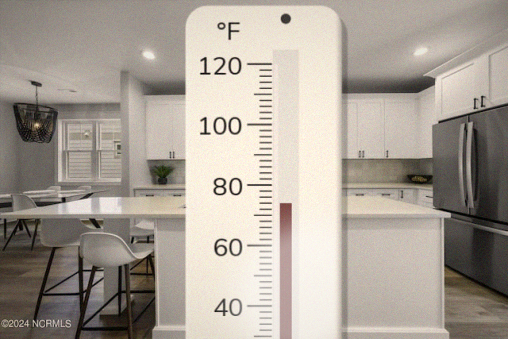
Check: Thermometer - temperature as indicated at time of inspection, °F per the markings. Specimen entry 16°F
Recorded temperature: 74°F
